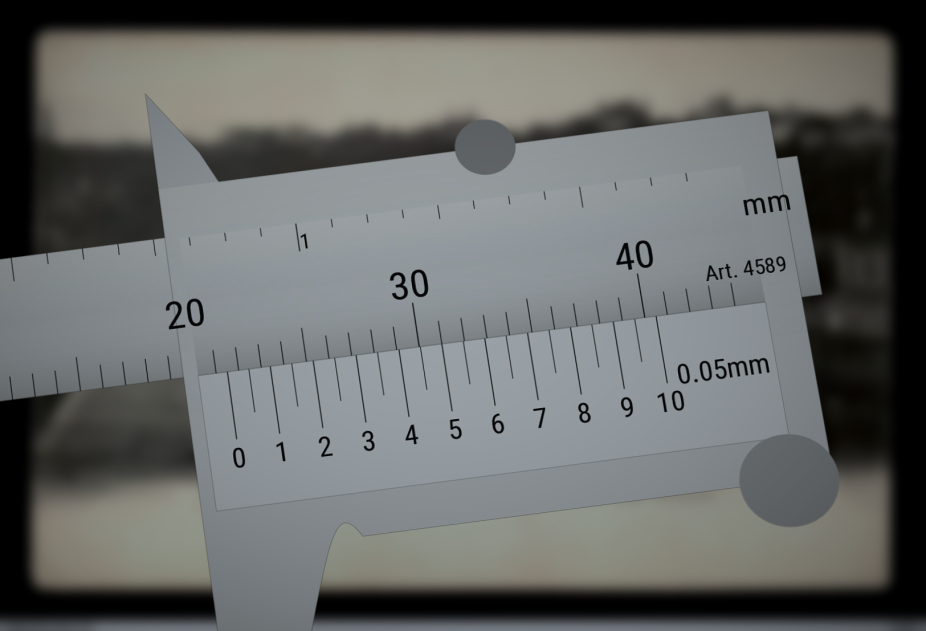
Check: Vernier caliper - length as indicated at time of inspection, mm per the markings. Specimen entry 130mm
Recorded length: 21.50mm
